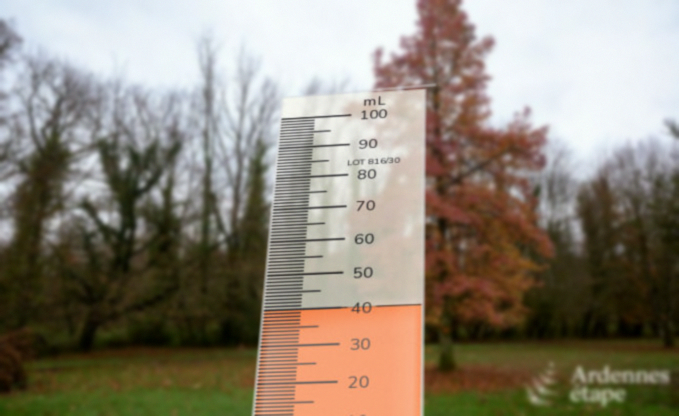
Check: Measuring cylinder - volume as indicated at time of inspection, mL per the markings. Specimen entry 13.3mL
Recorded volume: 40mL
